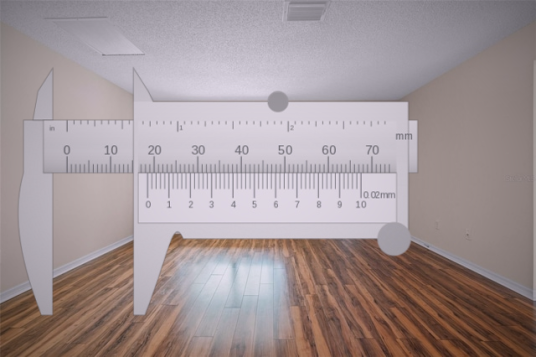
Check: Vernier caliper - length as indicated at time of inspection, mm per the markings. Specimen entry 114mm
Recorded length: 18.5mm
